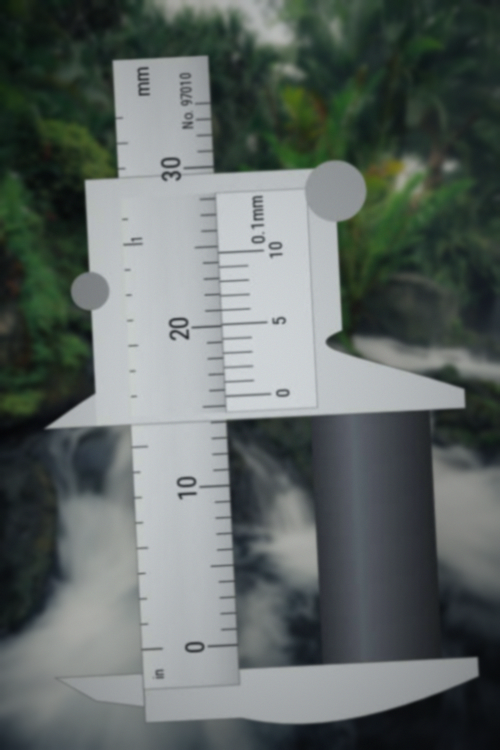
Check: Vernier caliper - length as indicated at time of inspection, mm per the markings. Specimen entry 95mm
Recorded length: 15.6mm
